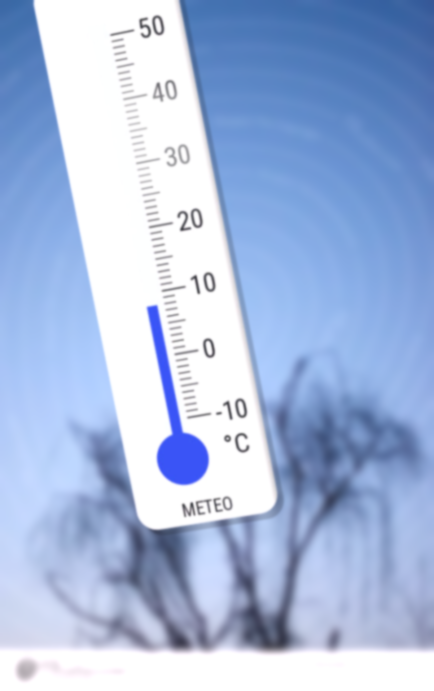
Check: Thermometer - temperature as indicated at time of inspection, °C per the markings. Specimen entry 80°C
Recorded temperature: 8°C
